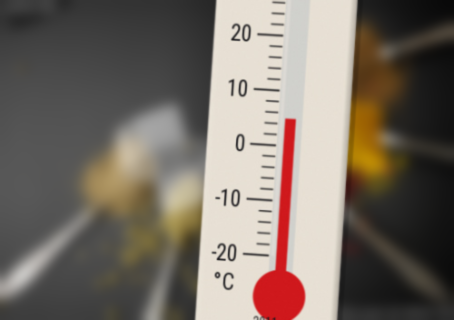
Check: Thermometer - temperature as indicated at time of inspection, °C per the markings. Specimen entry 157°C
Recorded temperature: 5°C
